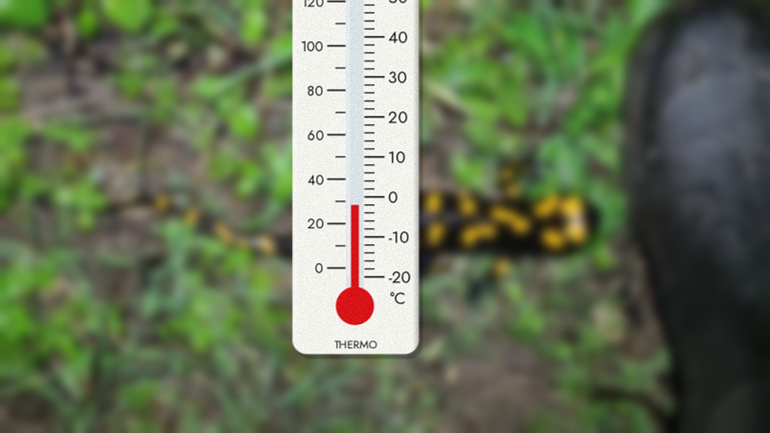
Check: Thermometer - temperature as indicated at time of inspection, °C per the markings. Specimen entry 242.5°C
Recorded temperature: -2°C
